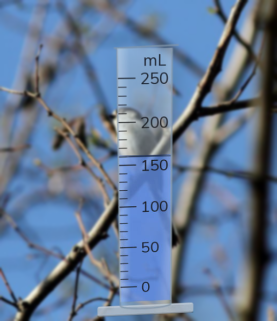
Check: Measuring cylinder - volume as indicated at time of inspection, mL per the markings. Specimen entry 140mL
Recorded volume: 160mL
